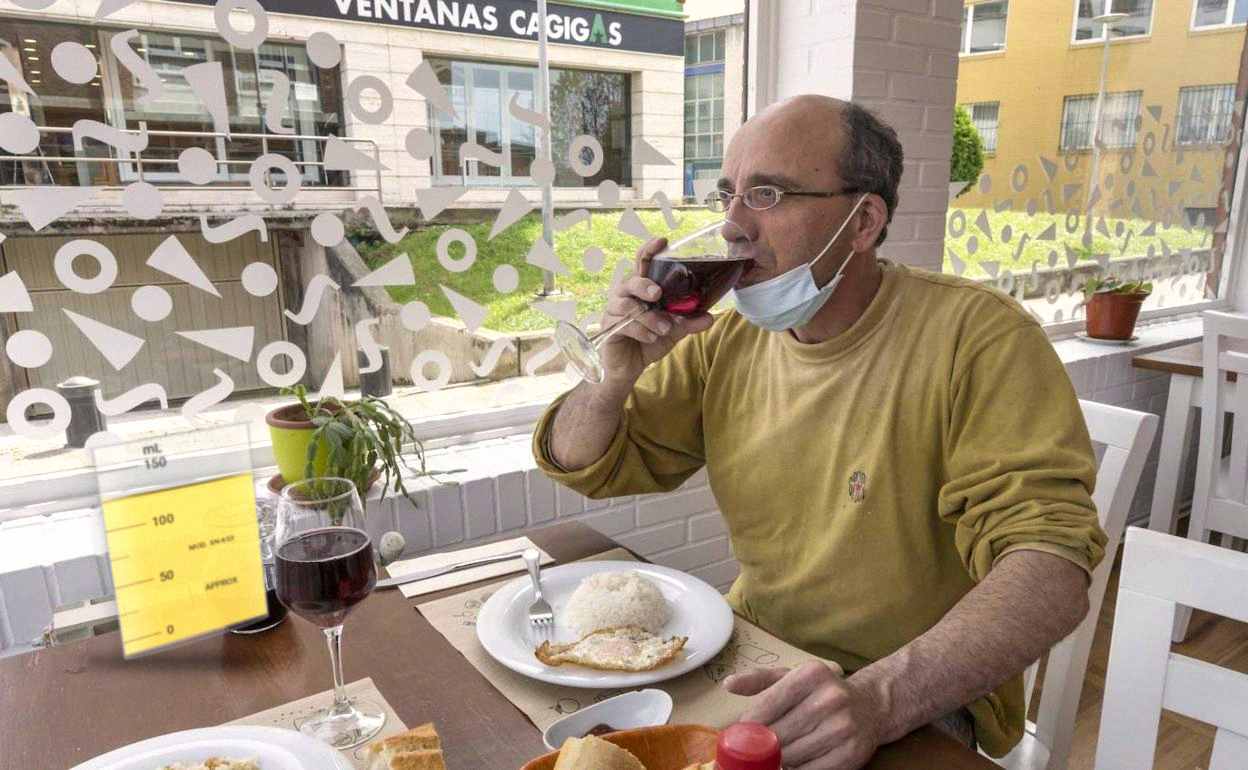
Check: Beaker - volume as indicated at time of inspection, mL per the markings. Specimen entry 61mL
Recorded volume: 125mL
